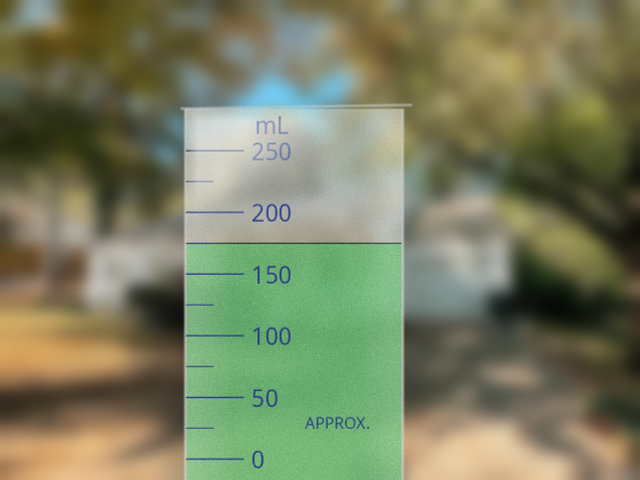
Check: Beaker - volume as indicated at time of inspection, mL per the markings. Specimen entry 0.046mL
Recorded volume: 175mL
